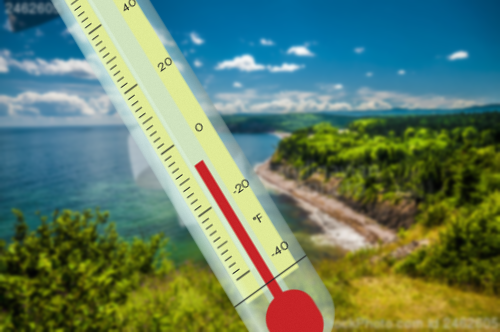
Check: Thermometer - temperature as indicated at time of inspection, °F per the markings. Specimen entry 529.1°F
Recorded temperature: -8°F
